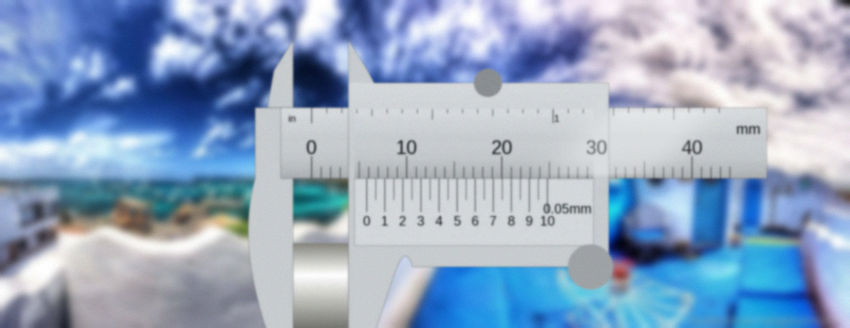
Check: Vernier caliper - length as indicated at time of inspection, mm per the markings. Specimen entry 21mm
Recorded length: 5.8mm
